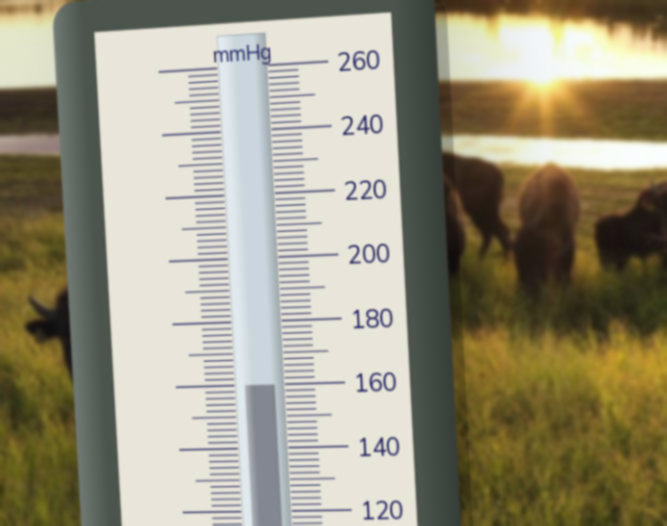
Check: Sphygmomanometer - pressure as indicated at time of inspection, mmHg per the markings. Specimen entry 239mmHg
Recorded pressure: 160mmHg
